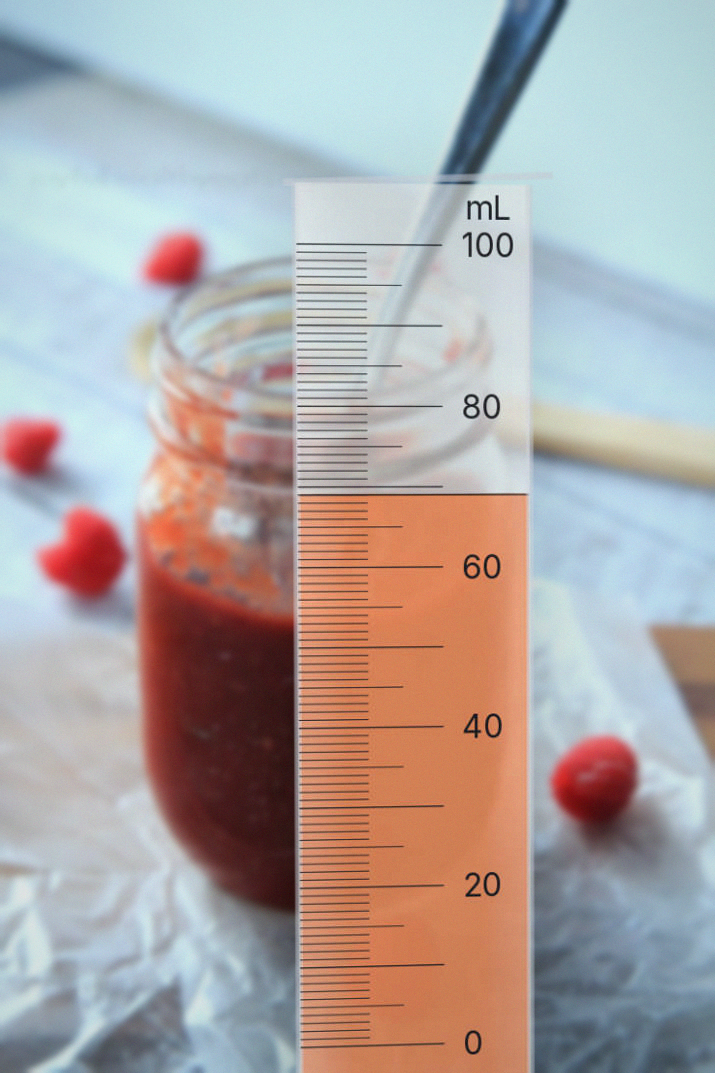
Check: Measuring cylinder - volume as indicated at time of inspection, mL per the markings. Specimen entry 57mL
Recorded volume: 69mL
